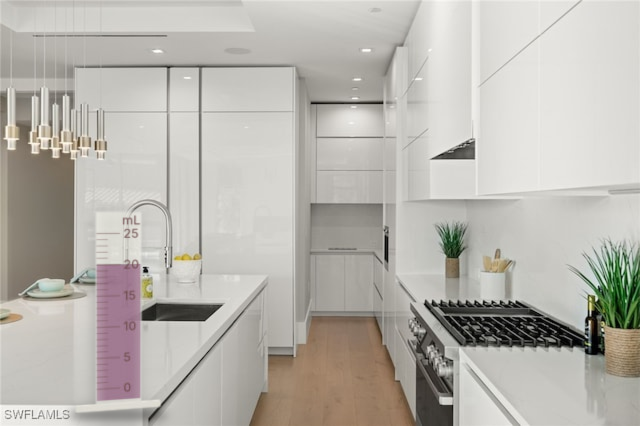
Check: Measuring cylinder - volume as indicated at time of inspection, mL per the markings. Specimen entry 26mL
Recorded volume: 20mL
